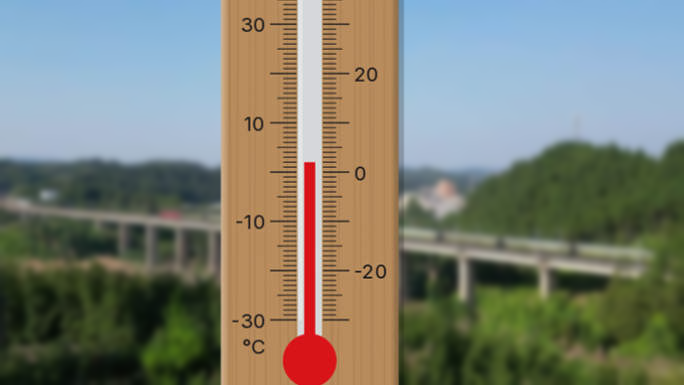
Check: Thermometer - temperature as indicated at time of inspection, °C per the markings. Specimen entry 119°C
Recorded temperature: 2°C
